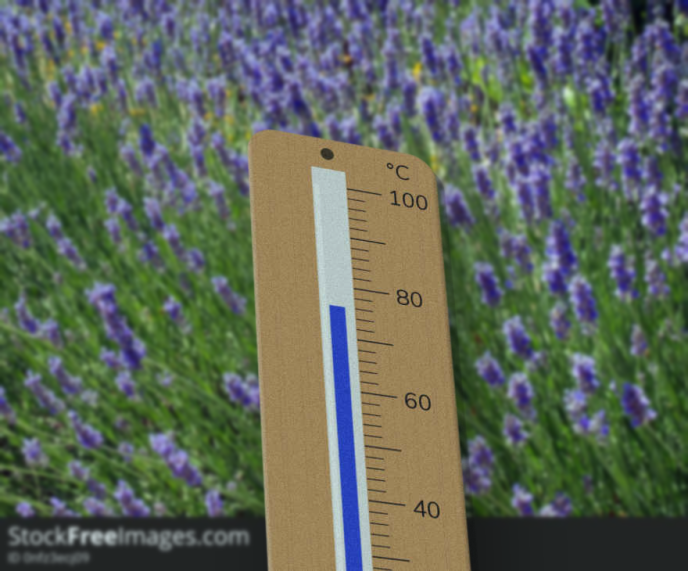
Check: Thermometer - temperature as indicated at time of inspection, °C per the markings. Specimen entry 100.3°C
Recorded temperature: 76°C
